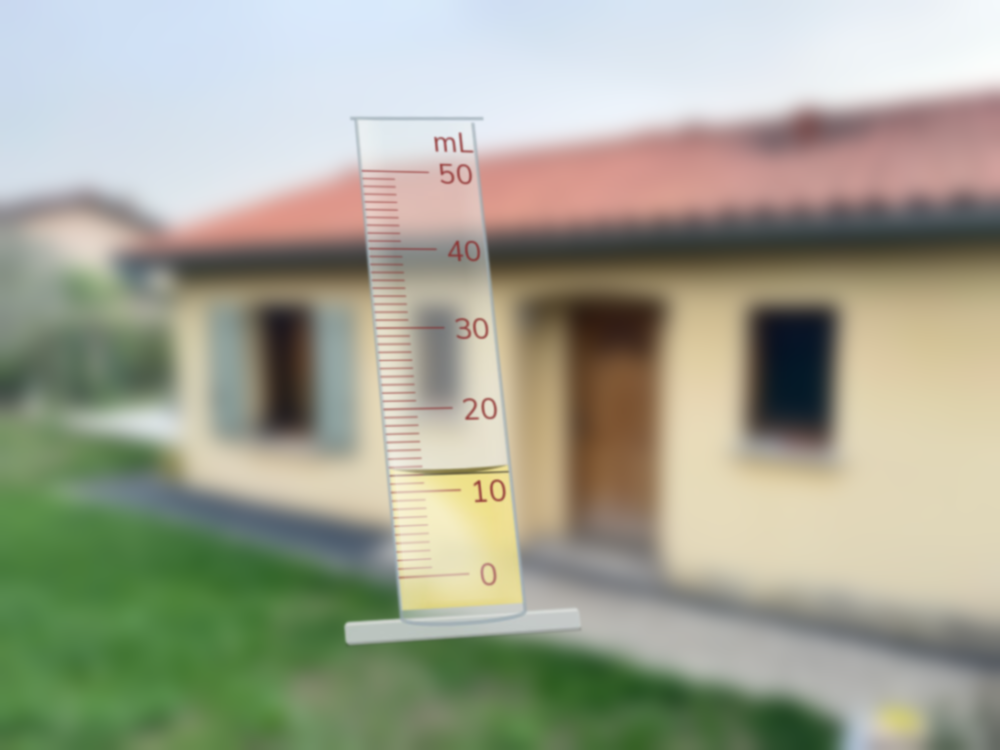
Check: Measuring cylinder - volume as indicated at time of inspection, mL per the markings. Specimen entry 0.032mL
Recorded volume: 12mL
